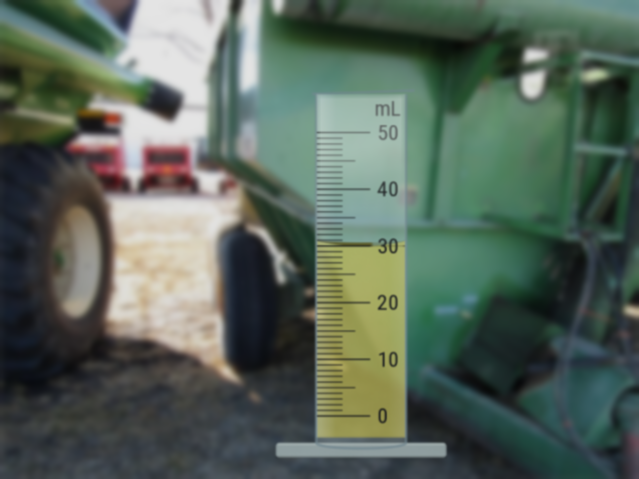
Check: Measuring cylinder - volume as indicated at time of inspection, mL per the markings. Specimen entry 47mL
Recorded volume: 30mL
